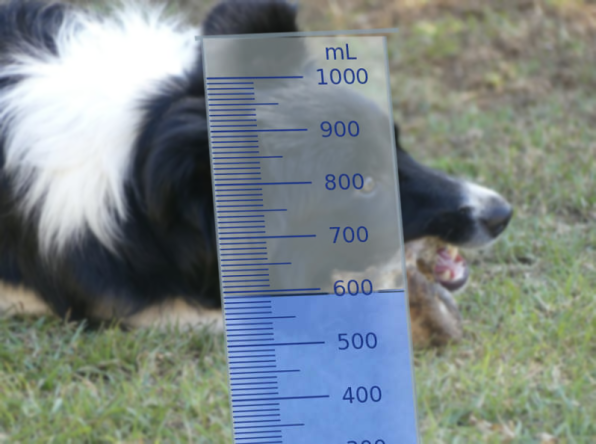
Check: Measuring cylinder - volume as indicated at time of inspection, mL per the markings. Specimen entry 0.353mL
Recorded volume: 590mL
